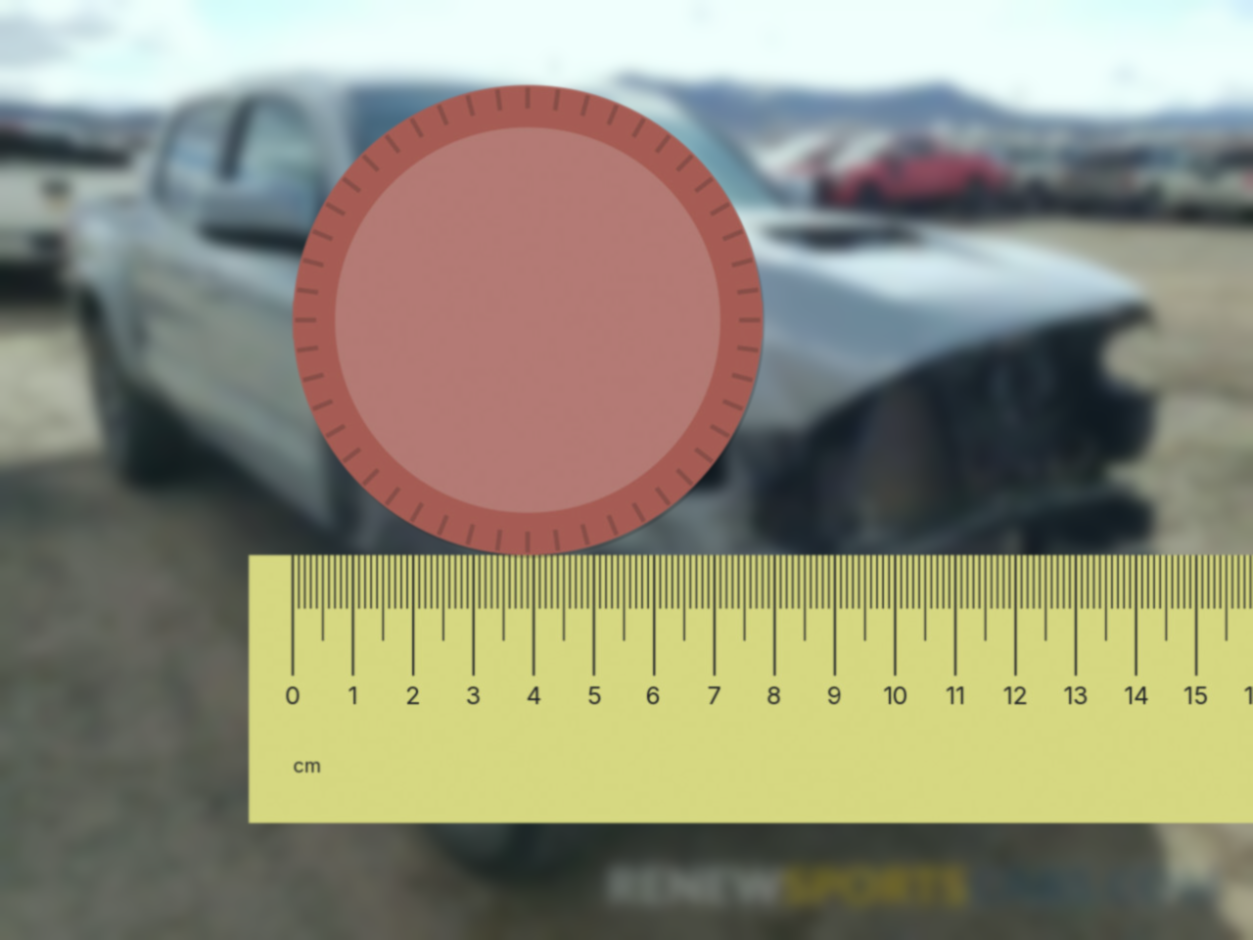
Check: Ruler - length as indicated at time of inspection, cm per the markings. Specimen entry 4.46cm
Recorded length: 7.8cm
